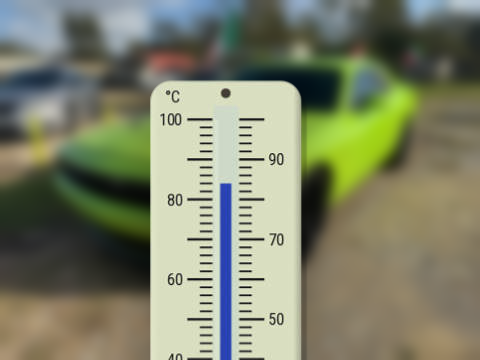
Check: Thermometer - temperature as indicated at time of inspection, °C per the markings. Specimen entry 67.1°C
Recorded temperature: 84°C
